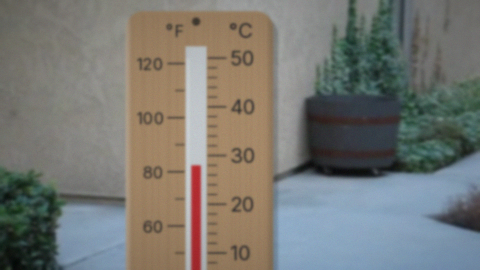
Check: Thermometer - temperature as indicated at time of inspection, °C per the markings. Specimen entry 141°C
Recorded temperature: 28°C
